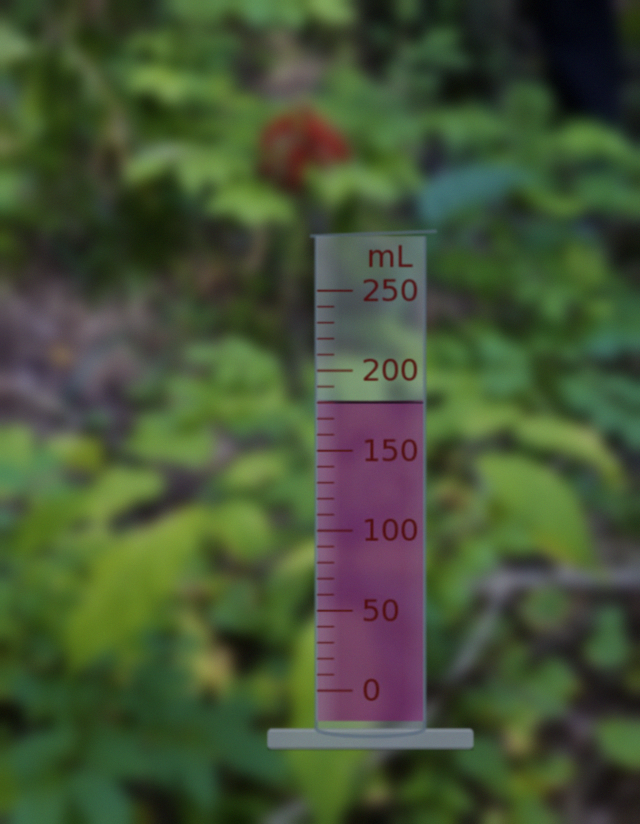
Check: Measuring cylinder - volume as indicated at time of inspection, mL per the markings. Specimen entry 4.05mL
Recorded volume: 180mL
